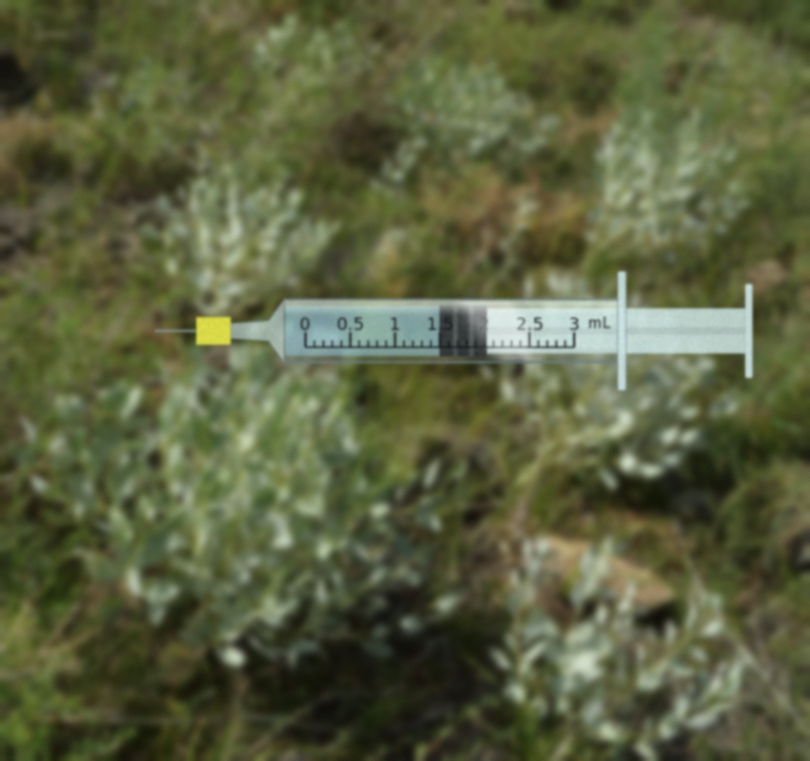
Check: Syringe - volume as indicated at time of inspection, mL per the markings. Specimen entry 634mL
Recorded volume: 1.5mL
